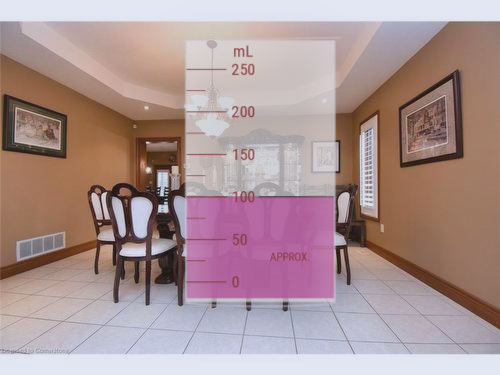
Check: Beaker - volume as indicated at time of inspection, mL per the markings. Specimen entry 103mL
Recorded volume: 100mL
